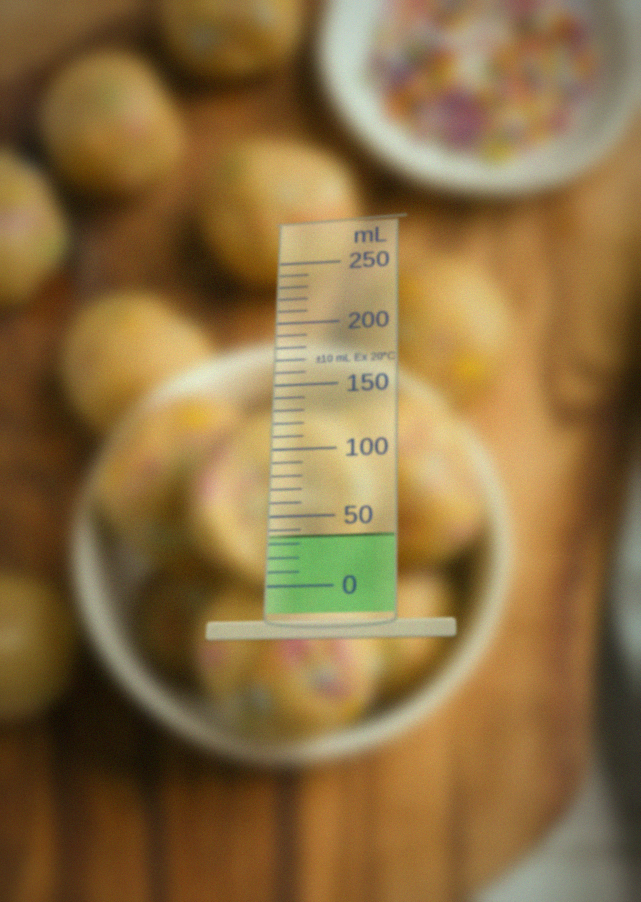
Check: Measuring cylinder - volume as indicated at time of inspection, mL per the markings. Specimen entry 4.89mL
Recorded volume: 35mL
